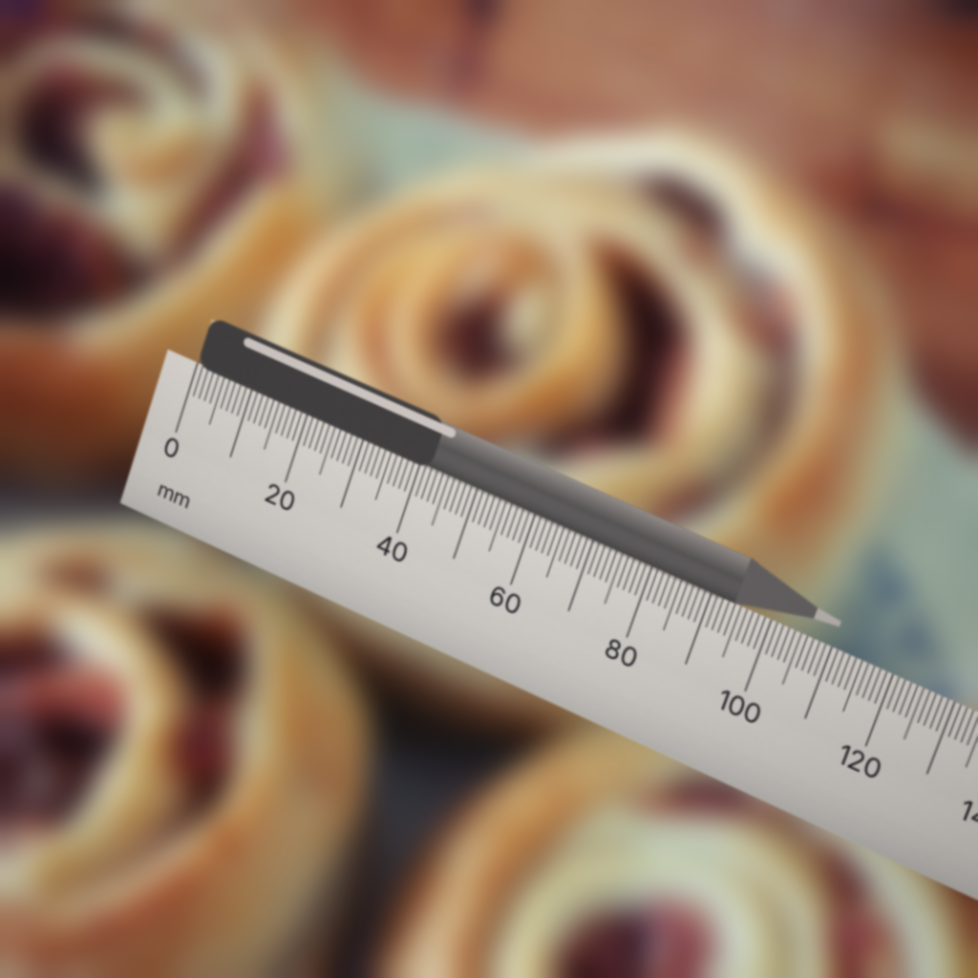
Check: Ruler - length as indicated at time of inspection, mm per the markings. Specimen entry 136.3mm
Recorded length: 110mm
